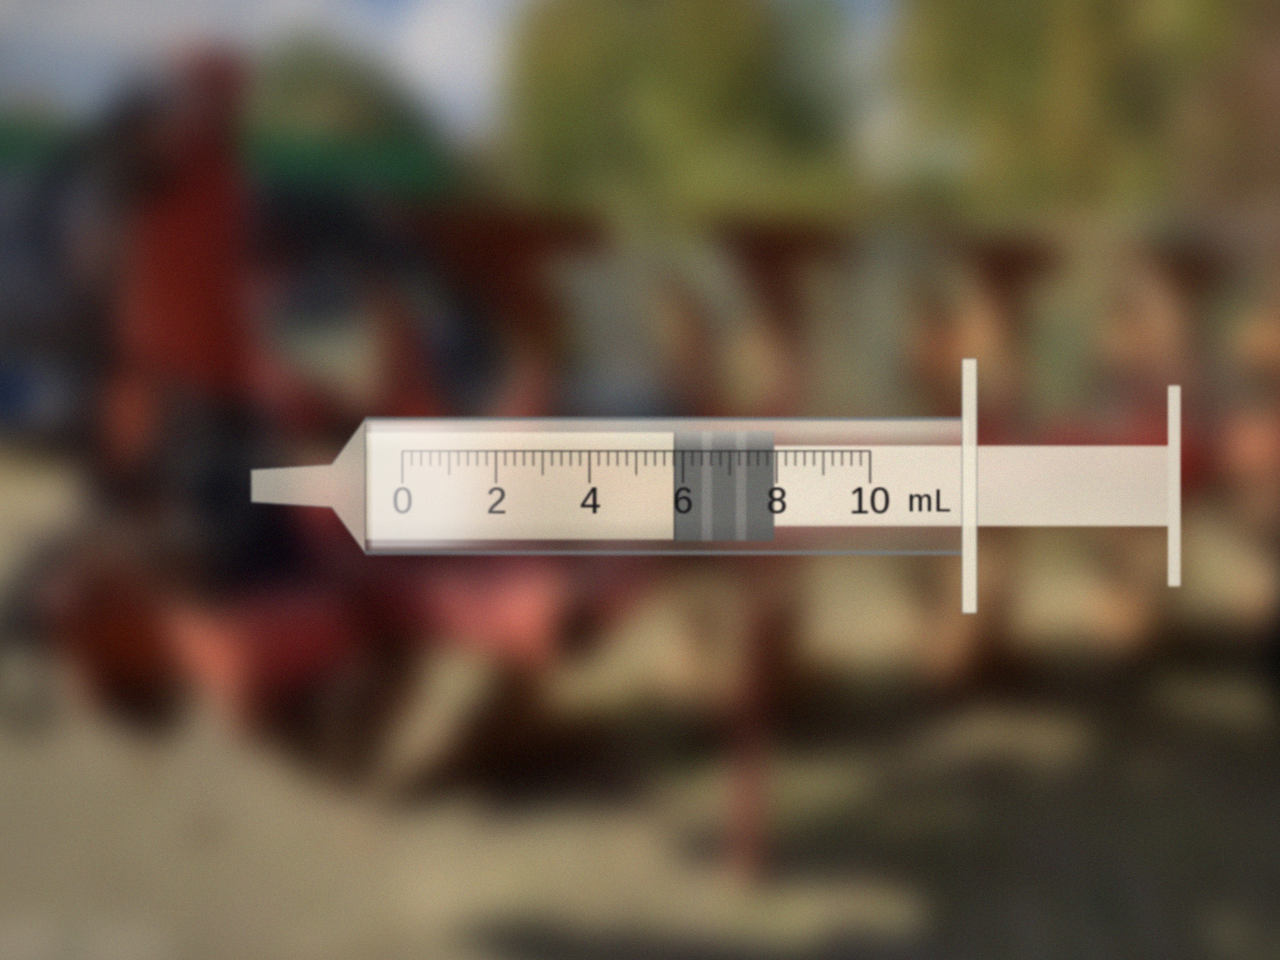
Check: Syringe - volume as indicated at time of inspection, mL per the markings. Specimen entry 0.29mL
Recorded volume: 5.8mL
